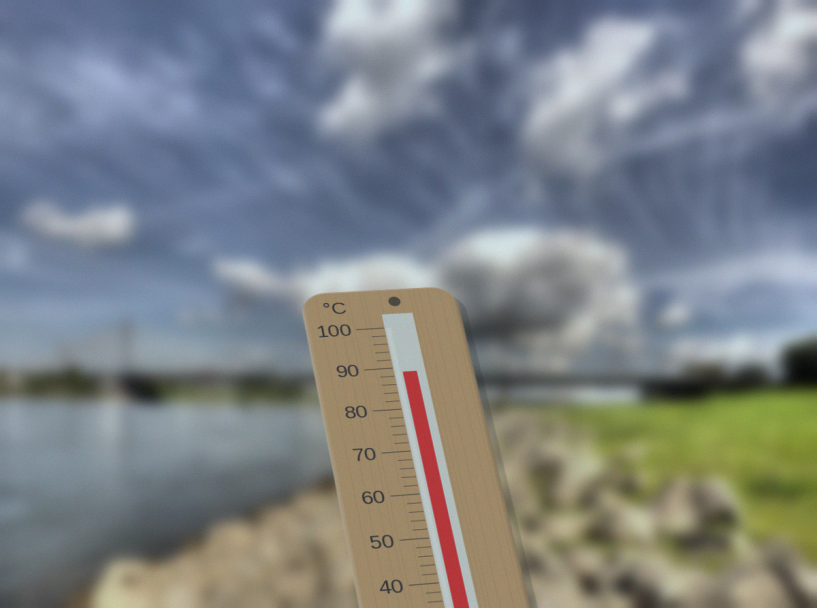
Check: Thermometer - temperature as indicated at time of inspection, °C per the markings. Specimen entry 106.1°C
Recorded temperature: 89°C
